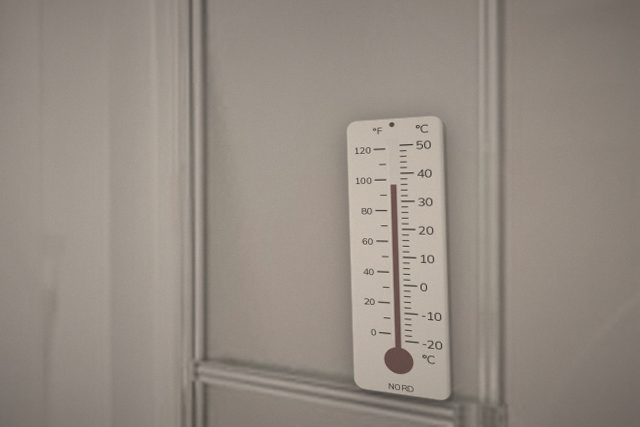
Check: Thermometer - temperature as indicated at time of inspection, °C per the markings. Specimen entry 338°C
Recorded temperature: 36°C
